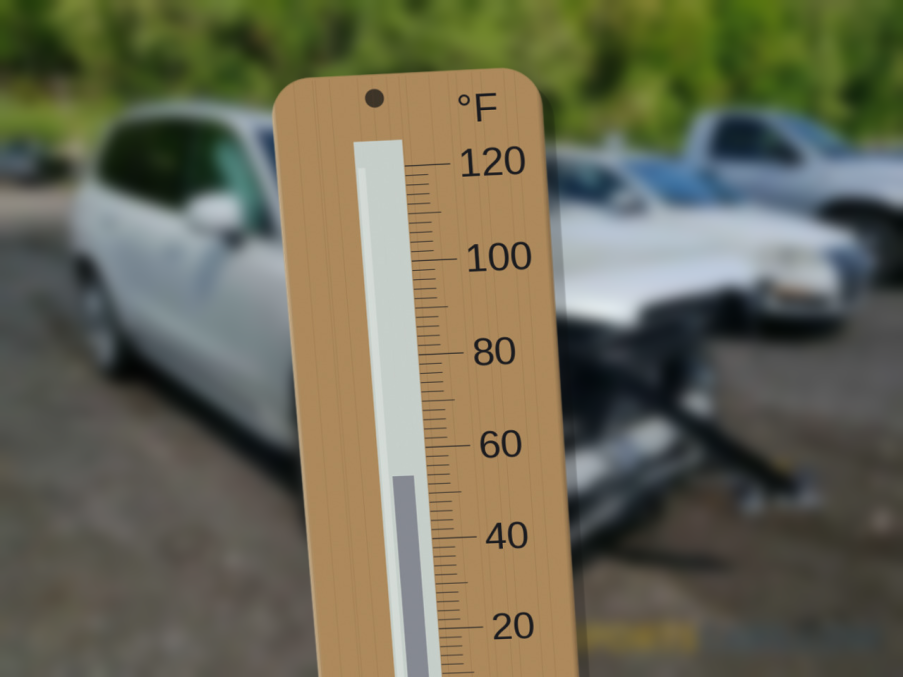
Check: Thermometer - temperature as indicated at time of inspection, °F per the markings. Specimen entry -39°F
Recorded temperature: 54°F
